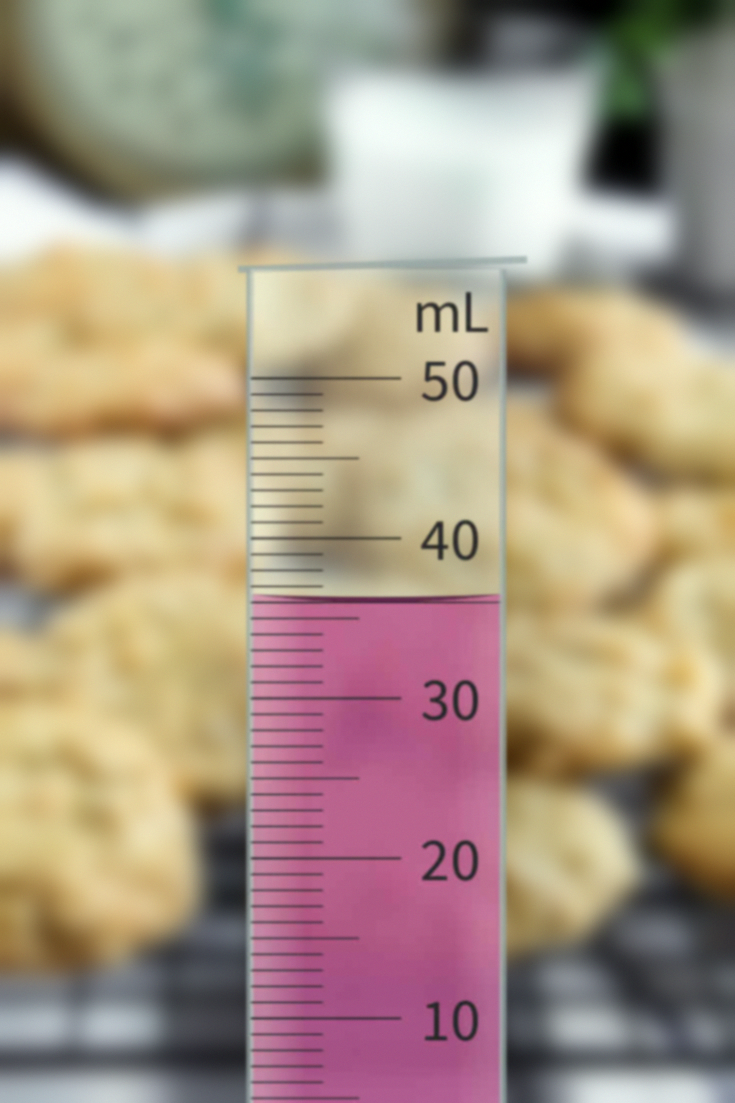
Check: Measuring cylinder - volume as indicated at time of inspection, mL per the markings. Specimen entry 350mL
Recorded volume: 36mL
